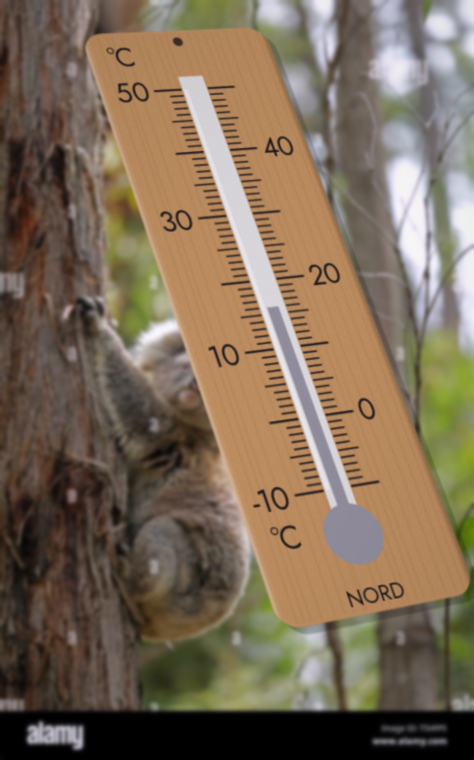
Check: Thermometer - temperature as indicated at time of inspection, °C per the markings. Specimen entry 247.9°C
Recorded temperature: 16°C
